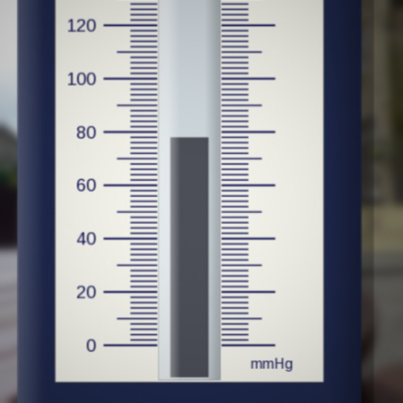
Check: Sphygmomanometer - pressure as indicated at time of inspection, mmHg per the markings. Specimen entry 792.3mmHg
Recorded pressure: 78mmHg
